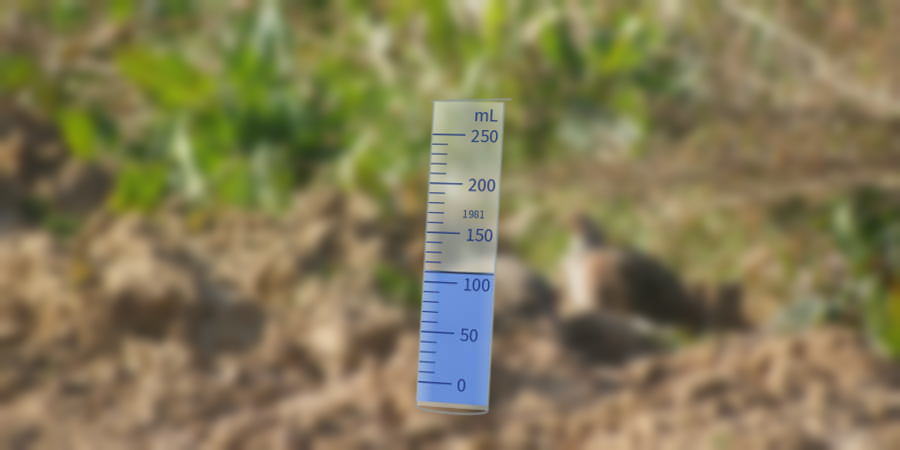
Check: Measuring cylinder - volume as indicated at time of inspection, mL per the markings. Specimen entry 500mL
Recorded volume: 110mL
